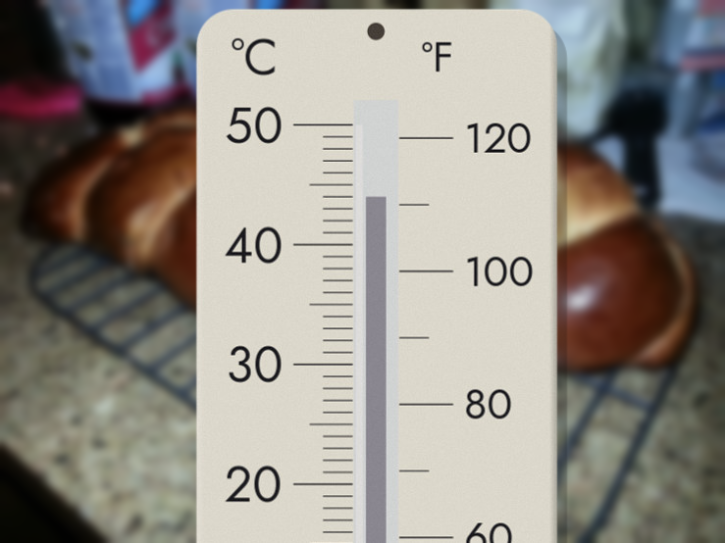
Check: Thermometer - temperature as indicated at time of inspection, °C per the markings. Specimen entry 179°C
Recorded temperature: 44°C
